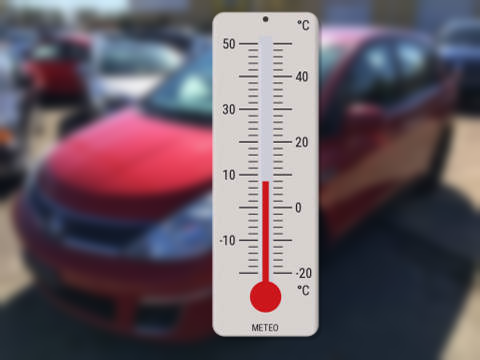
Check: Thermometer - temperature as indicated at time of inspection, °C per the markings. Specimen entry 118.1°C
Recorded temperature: 8°C
